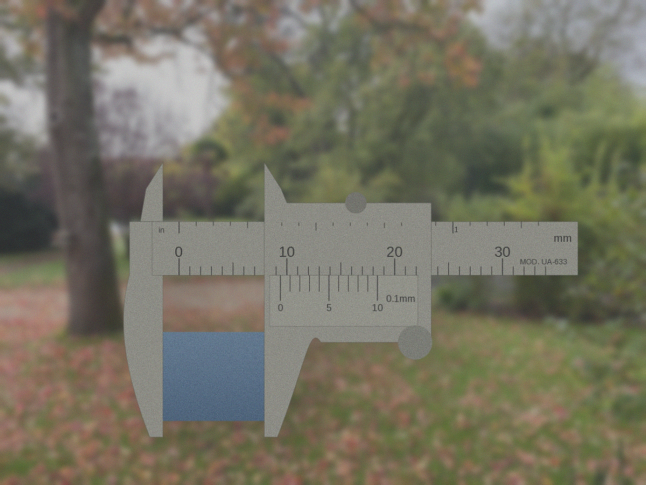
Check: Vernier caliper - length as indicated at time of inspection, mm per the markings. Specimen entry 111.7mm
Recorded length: 9.4mm
